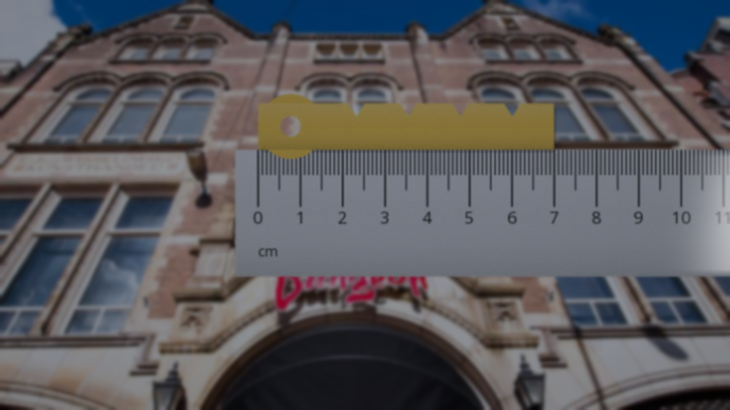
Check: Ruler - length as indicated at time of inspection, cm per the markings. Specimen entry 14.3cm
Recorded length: 7cm
